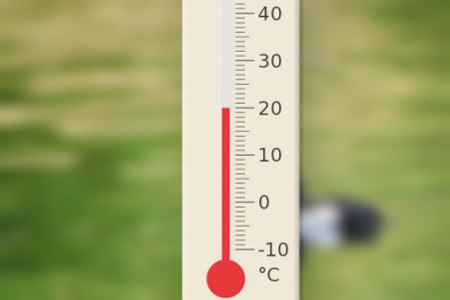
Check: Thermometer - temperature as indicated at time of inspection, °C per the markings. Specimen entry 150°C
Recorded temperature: 20°C
